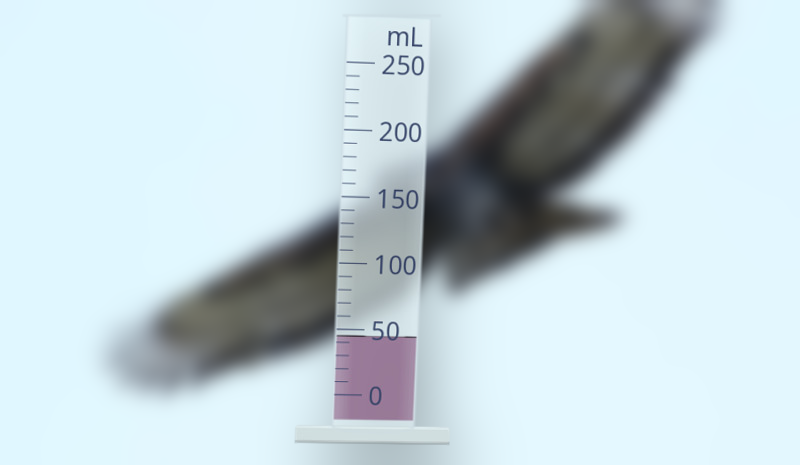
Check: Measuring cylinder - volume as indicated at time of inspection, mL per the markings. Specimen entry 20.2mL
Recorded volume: 45mL
